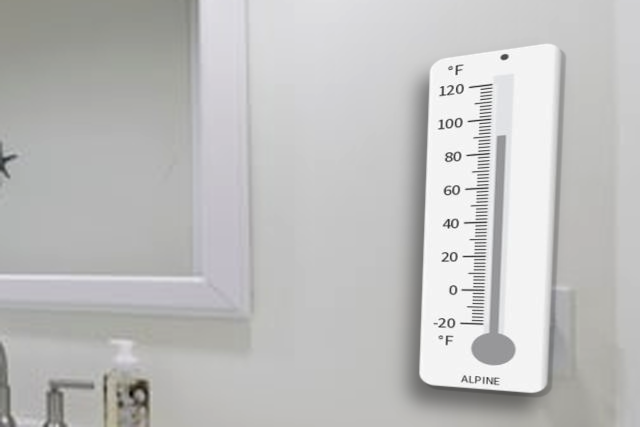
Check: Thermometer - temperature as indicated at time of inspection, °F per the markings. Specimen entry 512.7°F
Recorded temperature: 90°F
